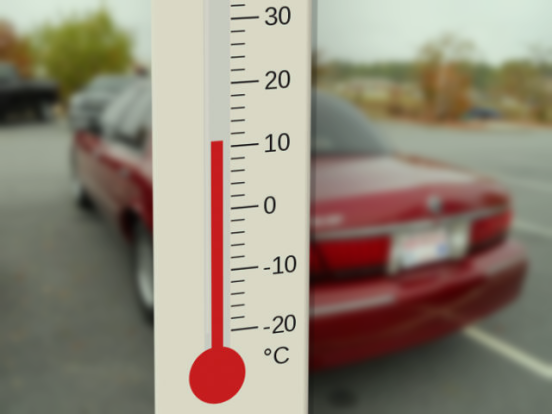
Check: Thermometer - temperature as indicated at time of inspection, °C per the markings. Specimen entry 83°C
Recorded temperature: 11°C
